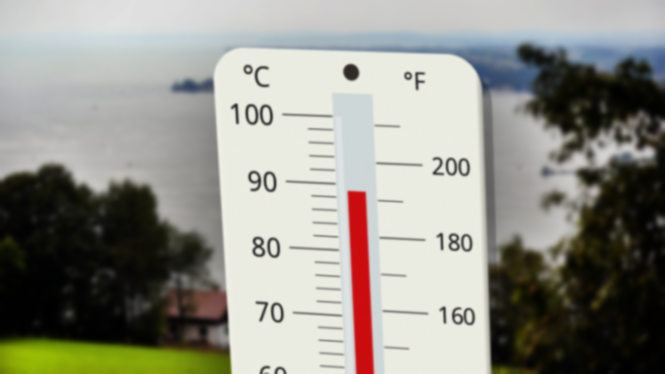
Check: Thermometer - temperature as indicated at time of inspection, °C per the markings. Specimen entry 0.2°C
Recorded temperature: 89°C
